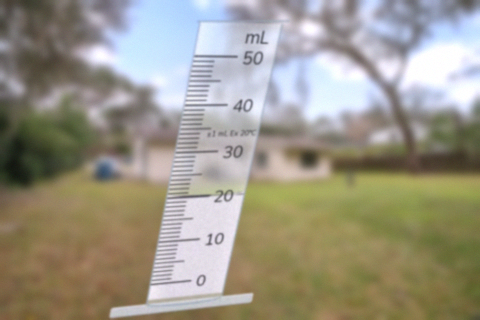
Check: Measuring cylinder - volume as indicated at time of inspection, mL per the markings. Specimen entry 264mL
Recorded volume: 20mL
